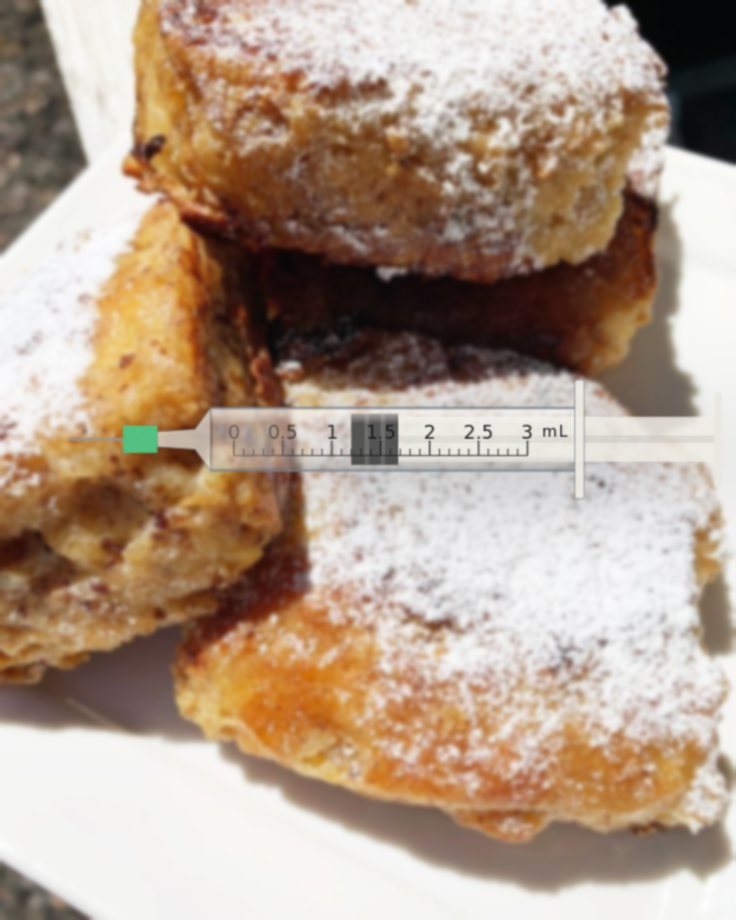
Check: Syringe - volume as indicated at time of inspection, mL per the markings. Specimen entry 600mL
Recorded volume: 1.2mL
